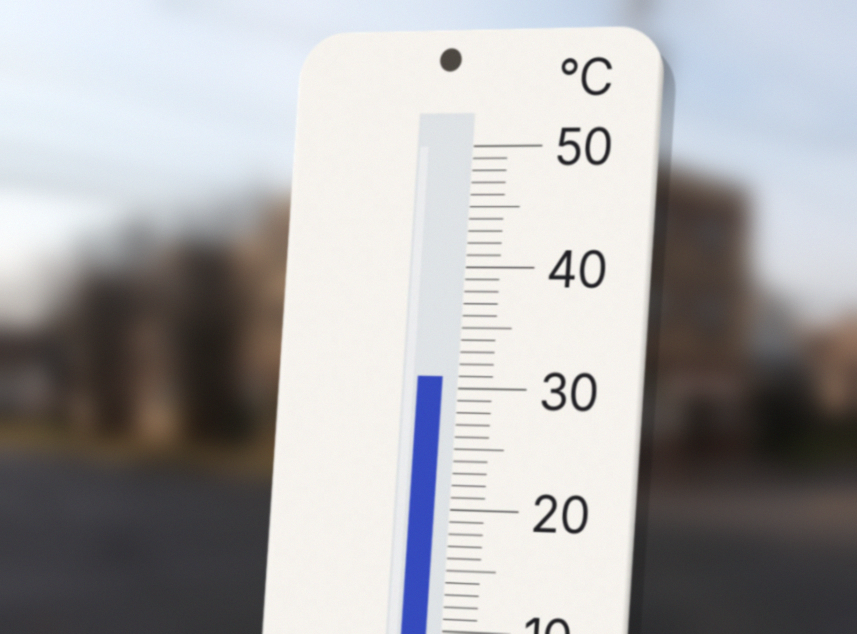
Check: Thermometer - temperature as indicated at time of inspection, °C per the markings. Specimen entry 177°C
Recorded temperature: 31°C
